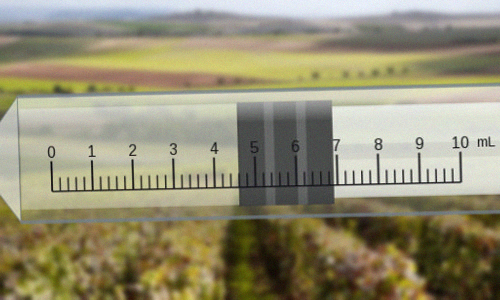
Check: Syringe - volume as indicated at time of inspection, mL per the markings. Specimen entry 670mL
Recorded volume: 4.6mL
